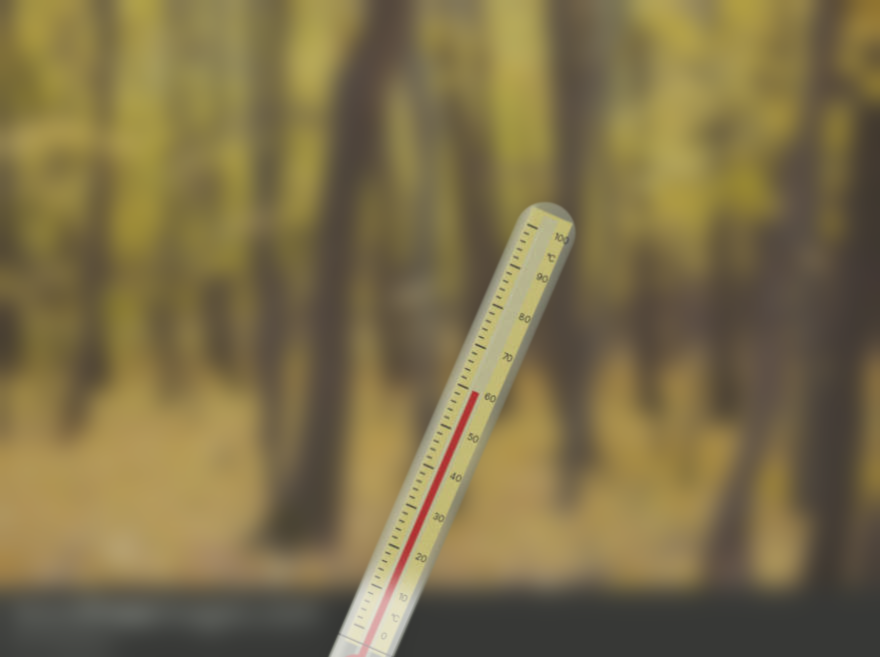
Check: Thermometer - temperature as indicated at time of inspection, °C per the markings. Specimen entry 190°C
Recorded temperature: 60°C
